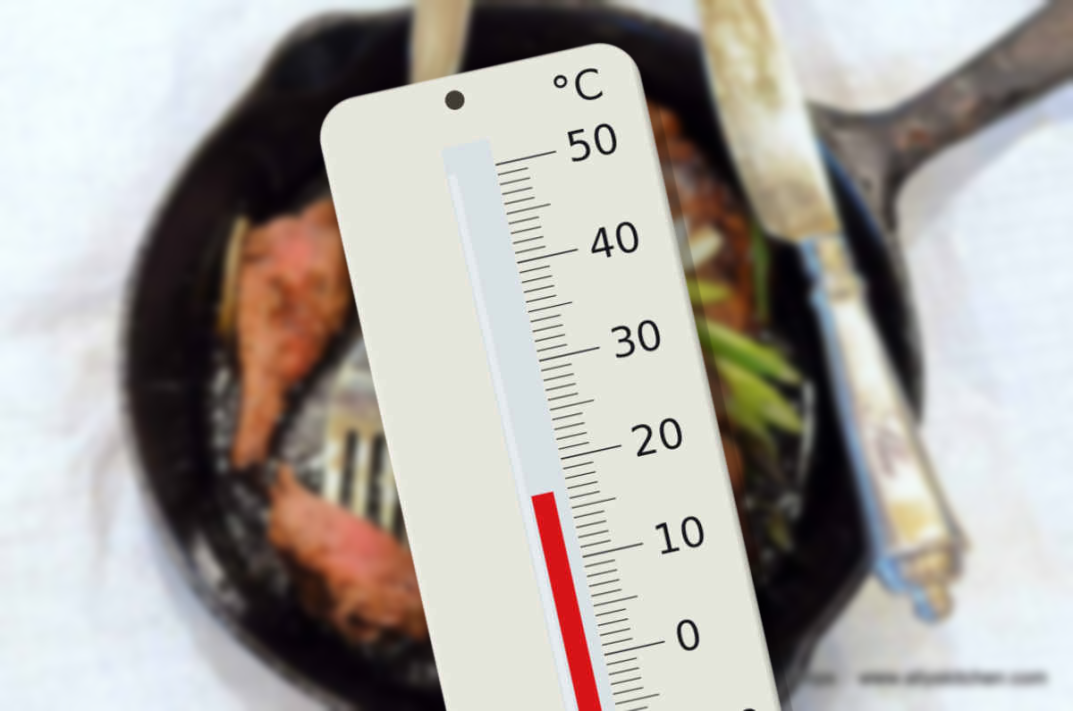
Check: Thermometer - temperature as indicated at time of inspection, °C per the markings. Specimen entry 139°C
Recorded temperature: 17°C
